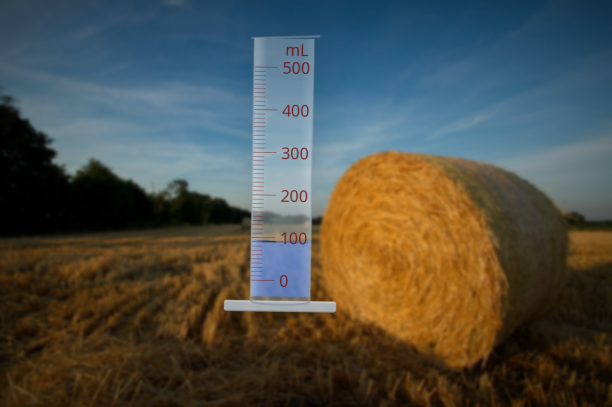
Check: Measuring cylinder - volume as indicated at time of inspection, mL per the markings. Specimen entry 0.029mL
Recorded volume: 90mL
